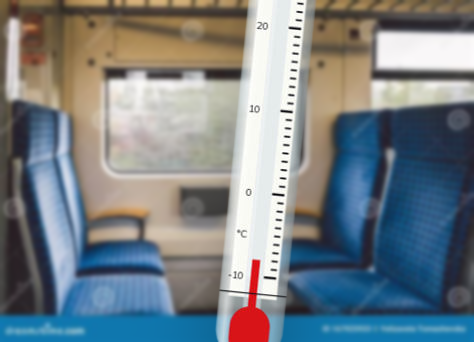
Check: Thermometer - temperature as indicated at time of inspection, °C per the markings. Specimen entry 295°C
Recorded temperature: -8°C
